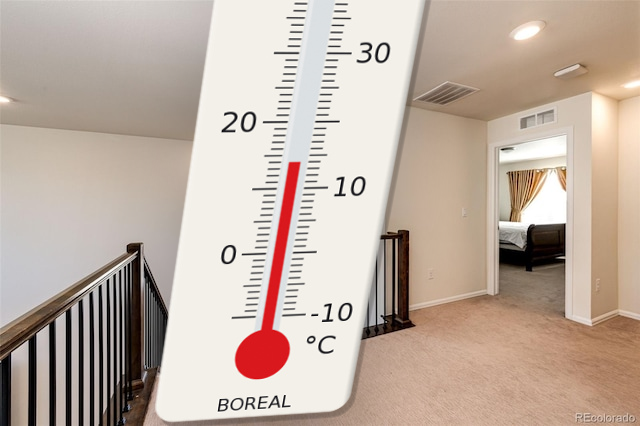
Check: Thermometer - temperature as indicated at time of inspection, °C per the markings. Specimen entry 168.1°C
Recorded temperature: 14°C
